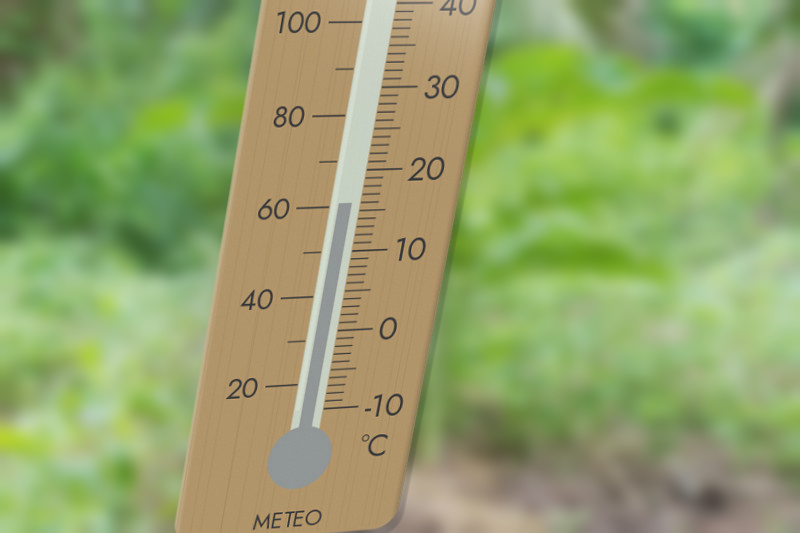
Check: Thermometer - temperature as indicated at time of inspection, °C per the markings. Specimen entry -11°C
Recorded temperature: 16°C
